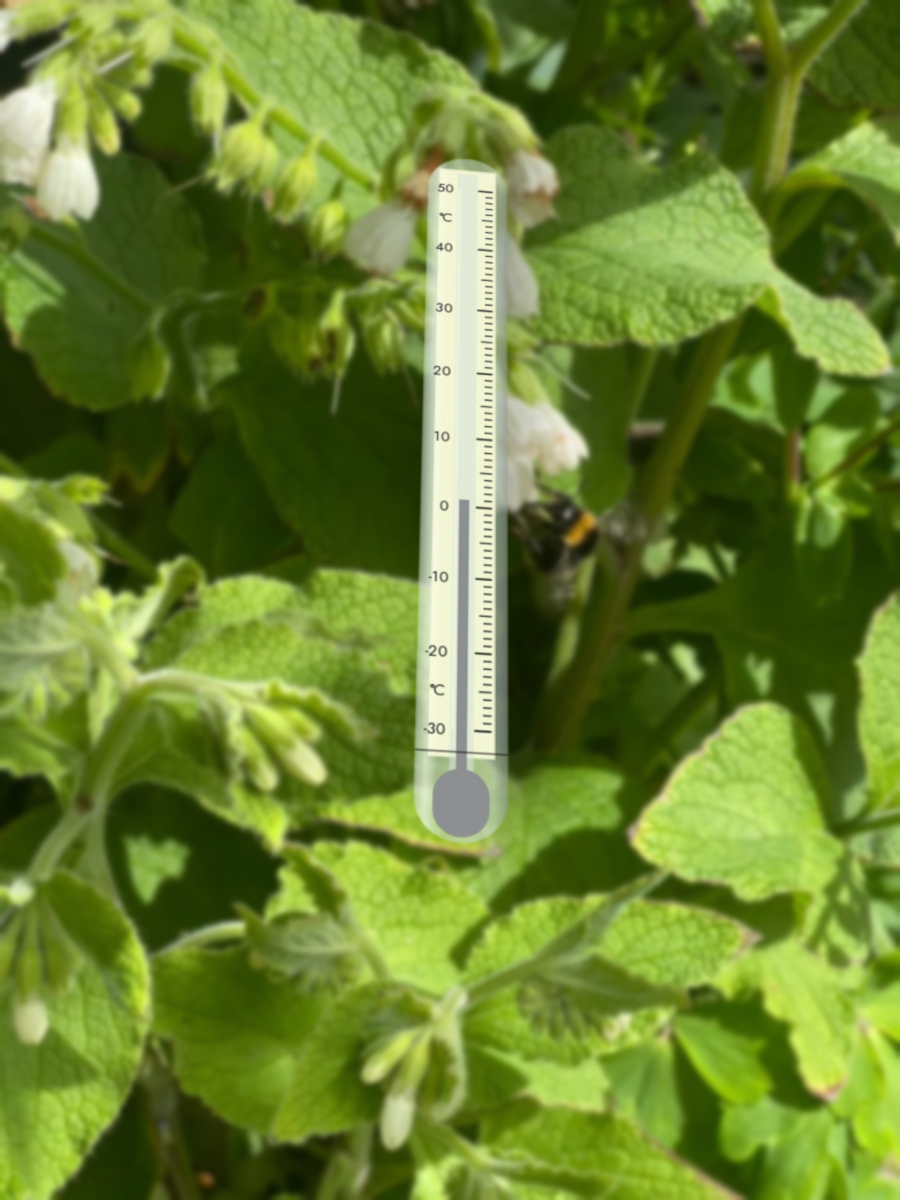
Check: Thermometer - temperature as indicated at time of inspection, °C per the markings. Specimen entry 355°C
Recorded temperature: 1°C
